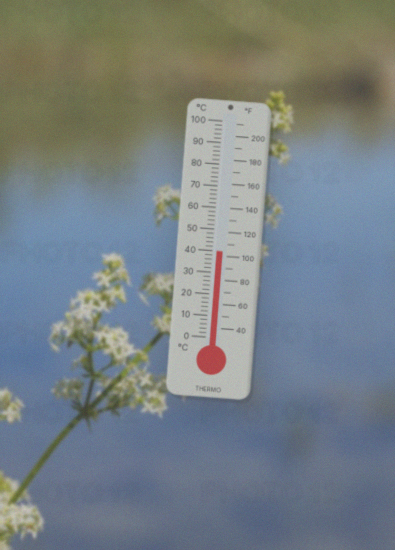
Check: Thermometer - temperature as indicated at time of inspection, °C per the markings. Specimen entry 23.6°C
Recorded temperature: 40°C
